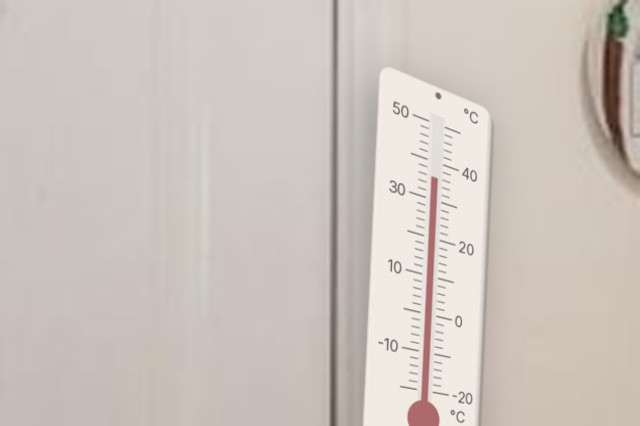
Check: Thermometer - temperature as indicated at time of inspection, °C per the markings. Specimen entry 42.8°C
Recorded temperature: 36°C
